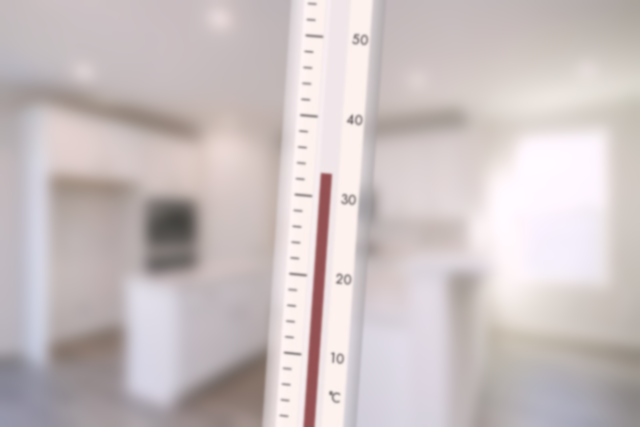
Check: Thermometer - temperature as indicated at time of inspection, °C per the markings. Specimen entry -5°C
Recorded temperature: 33°C
